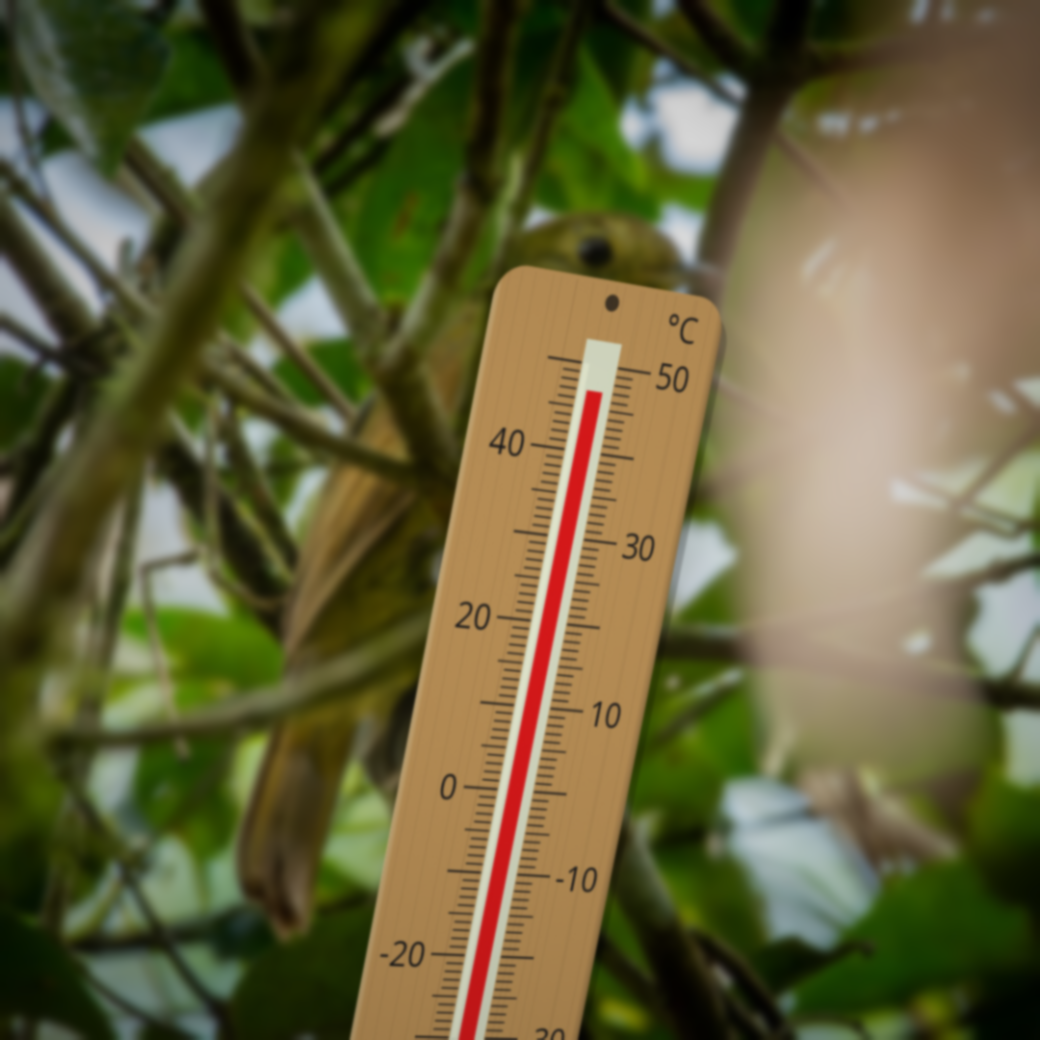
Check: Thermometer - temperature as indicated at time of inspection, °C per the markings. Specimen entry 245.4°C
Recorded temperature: 47°C
